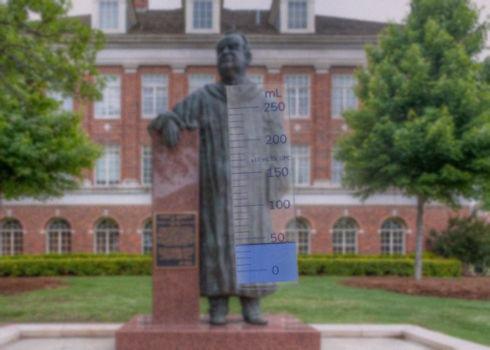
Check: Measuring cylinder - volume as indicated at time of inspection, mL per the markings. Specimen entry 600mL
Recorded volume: 40mL
